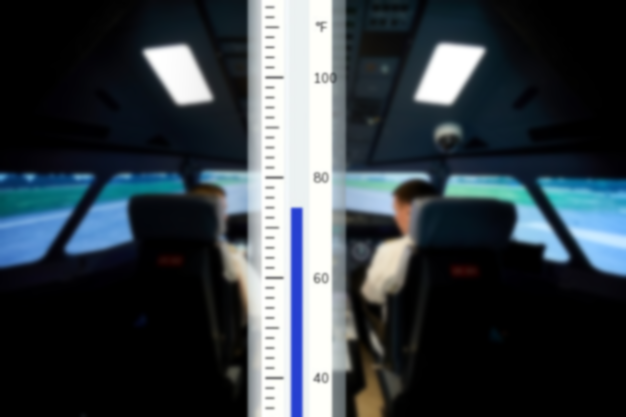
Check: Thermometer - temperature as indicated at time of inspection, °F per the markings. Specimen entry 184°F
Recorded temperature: 74°F
